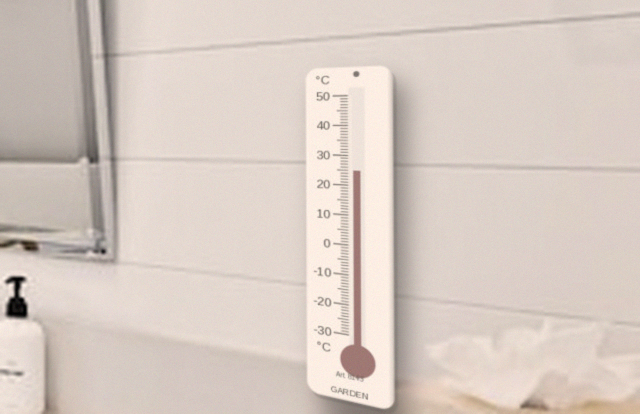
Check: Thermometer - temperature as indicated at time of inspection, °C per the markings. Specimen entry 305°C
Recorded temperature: 25°C
